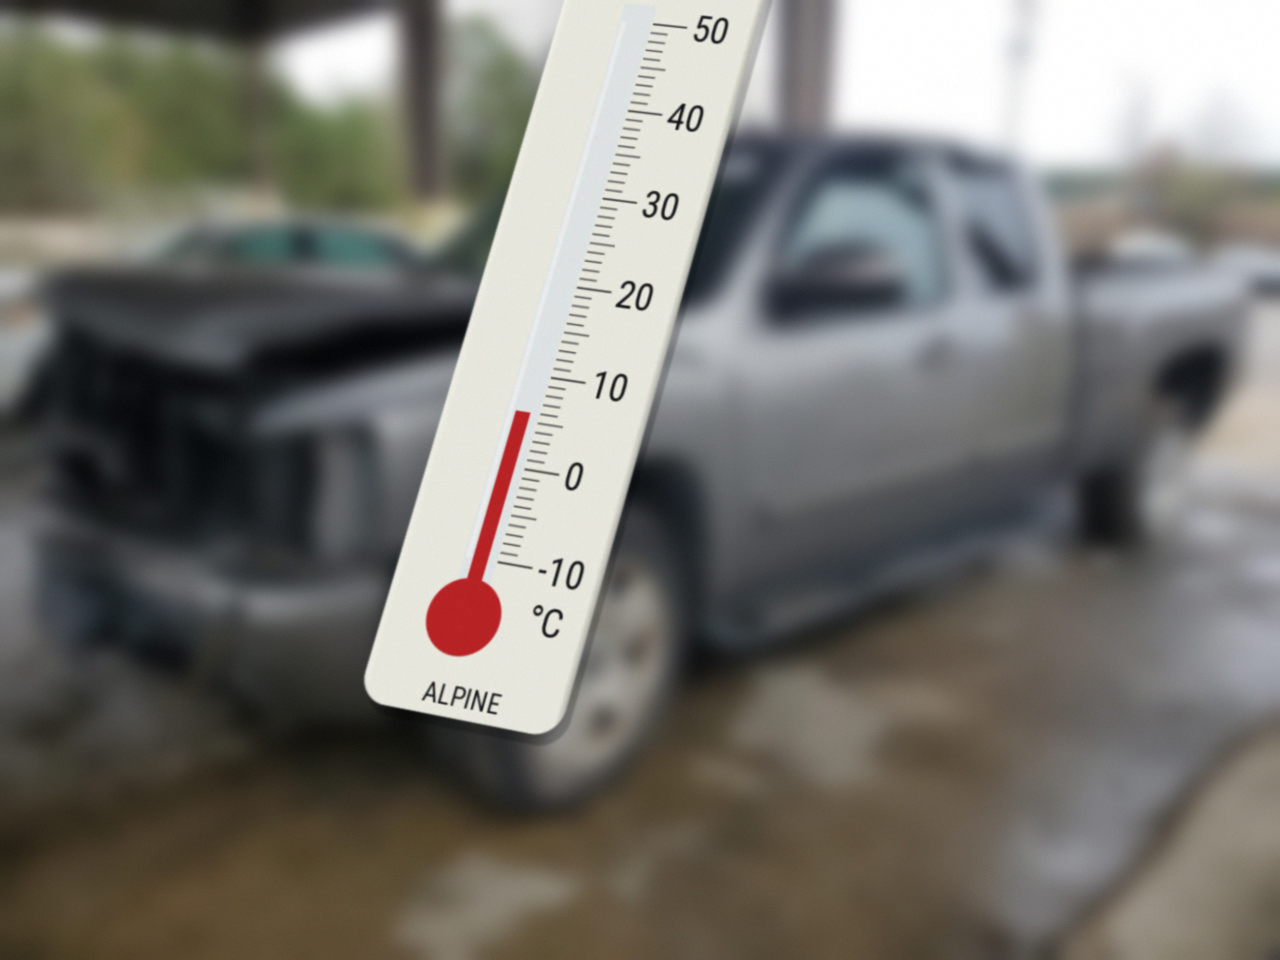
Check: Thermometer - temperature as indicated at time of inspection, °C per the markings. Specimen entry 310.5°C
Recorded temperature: 6°C
